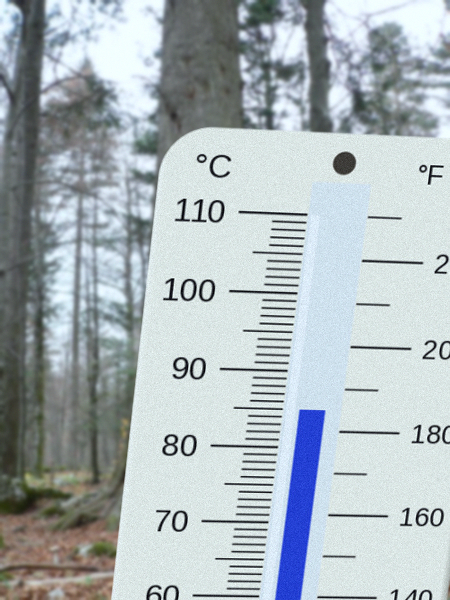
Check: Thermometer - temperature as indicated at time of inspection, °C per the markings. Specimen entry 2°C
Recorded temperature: 85°C
